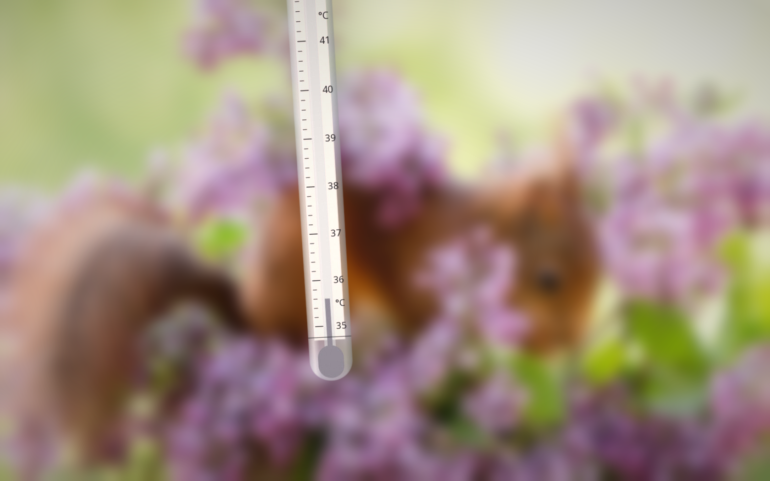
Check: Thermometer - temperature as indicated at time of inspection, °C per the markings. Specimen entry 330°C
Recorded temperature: 35.6°C
